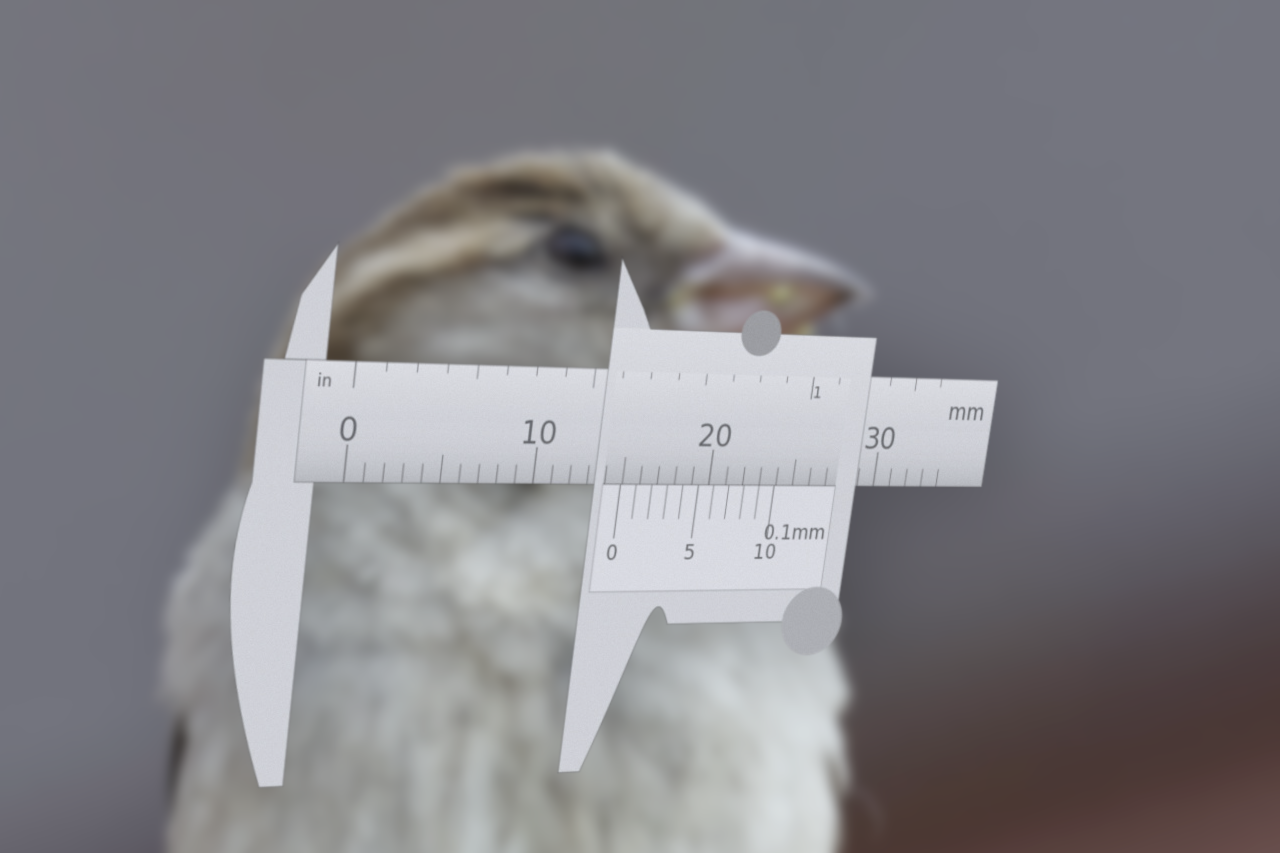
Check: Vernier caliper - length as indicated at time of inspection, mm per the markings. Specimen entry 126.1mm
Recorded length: 14.9mm
